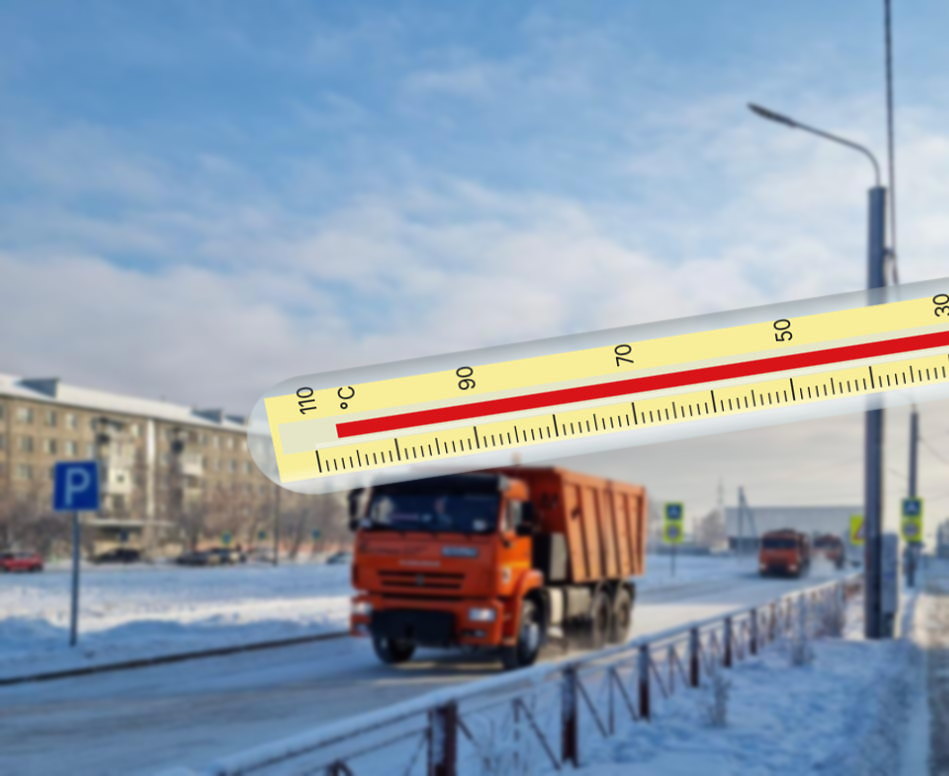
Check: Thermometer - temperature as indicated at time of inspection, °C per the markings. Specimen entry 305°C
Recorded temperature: 107°C
